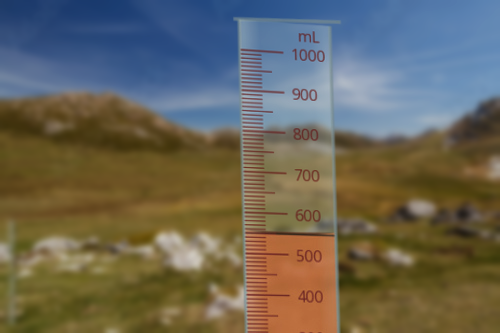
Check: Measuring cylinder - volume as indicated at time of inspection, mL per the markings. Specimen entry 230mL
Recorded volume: 550mL
